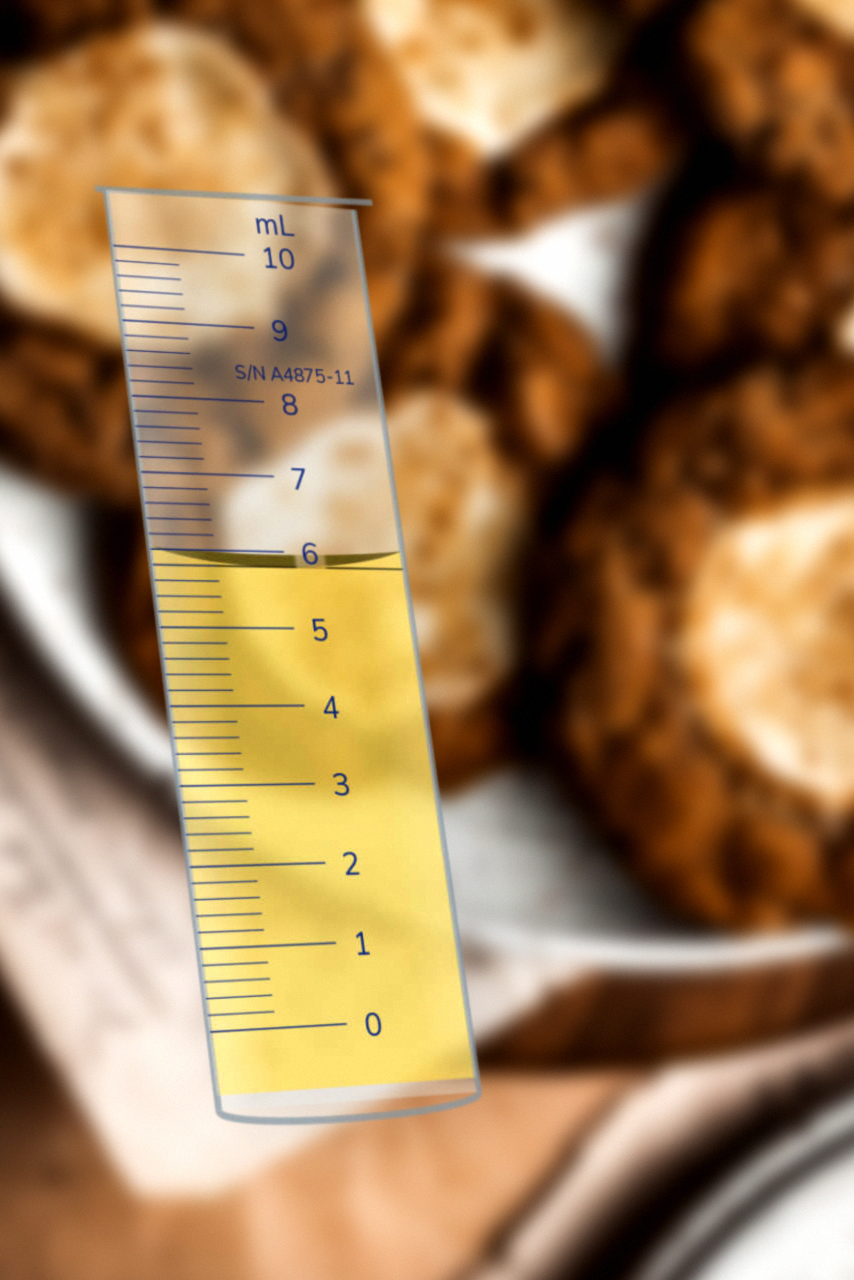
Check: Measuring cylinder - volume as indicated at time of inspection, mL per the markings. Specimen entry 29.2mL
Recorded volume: 5.8mL
